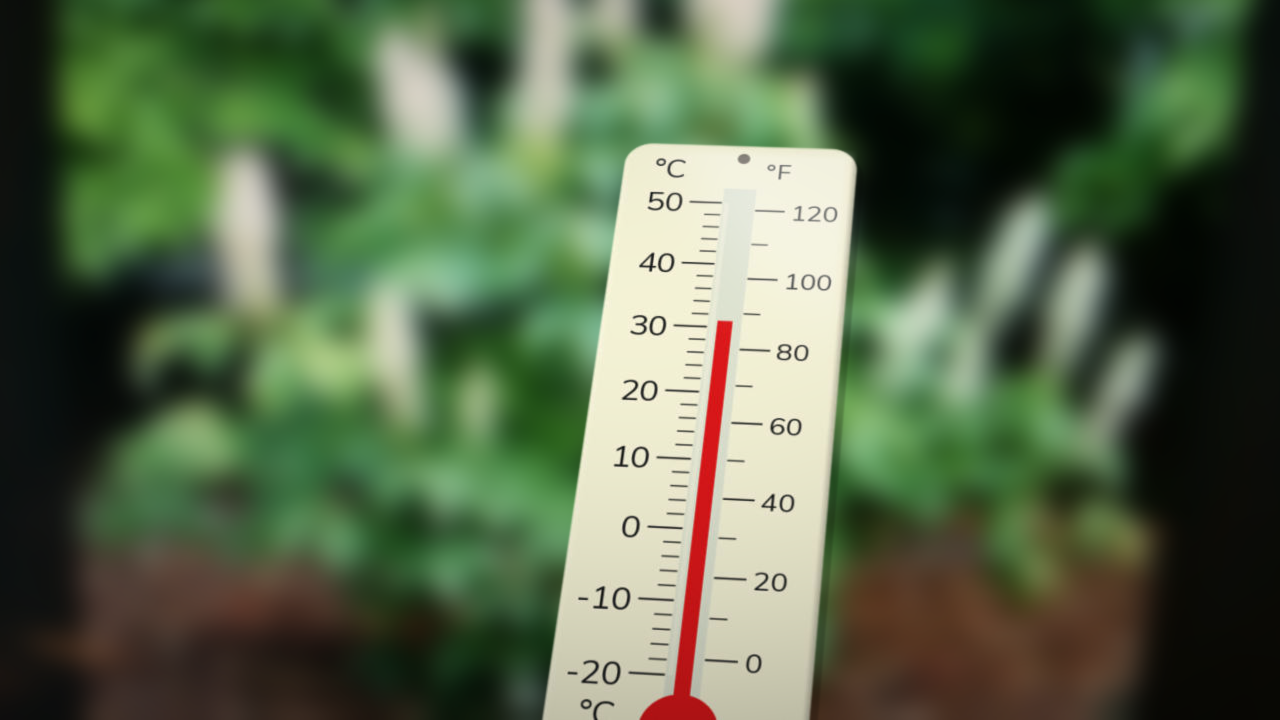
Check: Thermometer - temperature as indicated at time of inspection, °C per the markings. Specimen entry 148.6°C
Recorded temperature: 31°C
